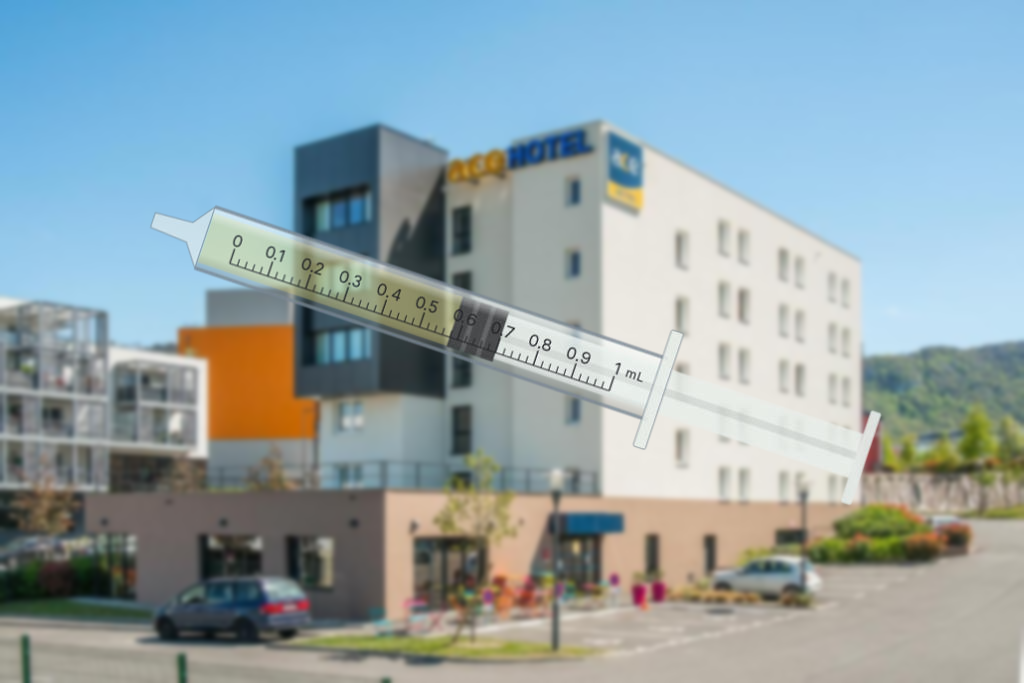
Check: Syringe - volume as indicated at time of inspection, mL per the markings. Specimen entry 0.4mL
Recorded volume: 0.58mL
